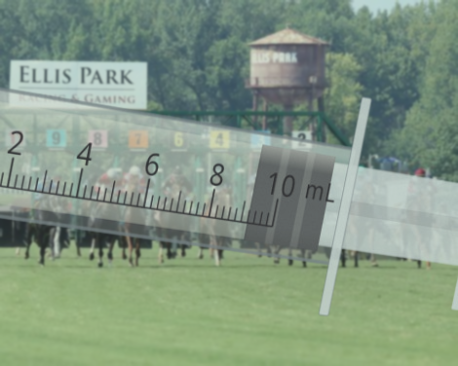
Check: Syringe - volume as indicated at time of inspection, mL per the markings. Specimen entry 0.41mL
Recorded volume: 9.2mL
